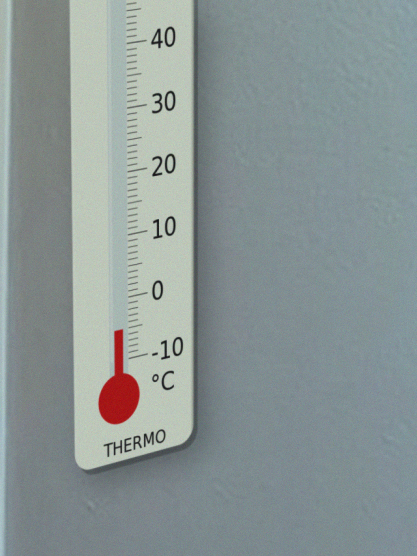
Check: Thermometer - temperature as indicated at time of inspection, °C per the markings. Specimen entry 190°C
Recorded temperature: -5°C
